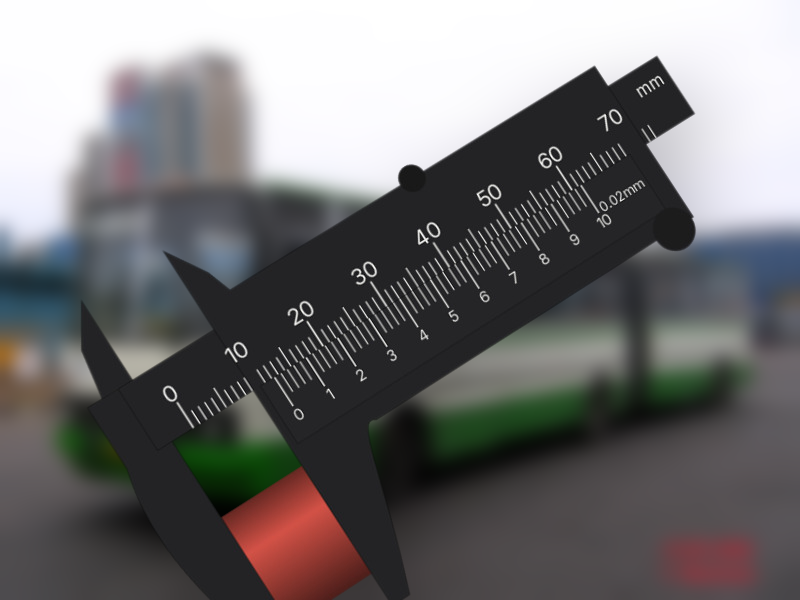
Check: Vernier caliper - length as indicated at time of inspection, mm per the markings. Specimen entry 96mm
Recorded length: 12.4mm
